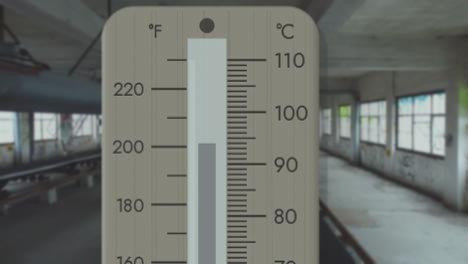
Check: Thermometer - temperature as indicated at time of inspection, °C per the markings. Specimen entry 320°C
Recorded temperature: 94°C
